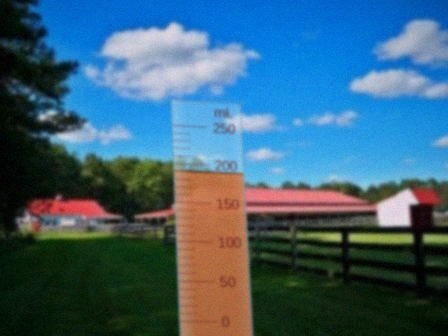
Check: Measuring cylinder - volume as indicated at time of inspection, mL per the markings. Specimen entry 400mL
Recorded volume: 190mL
